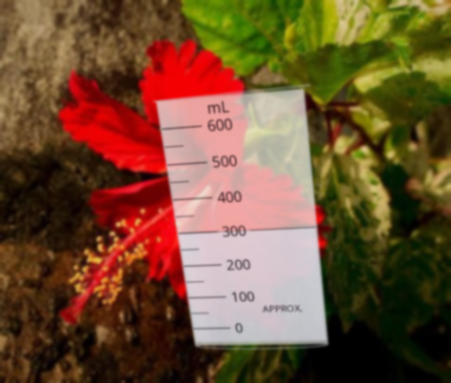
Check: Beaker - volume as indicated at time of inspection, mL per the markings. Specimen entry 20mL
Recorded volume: 300mL
